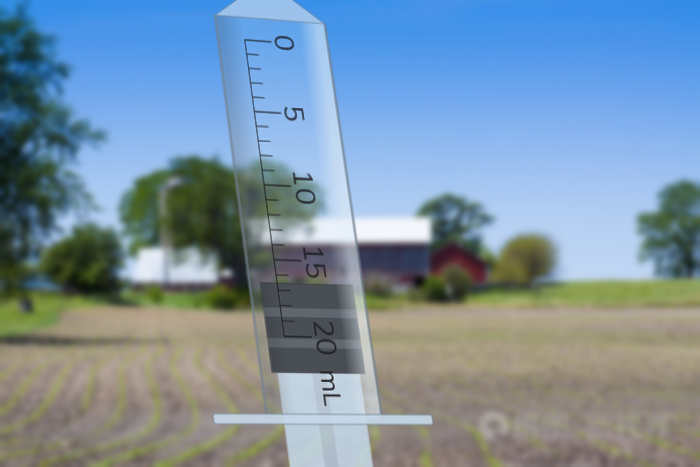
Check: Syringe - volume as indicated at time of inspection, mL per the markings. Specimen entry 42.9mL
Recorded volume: 16.5mL
